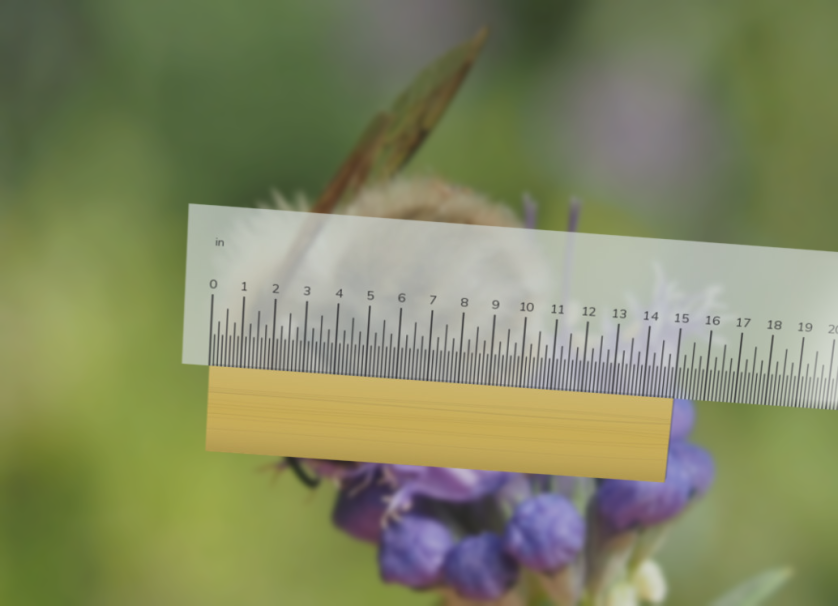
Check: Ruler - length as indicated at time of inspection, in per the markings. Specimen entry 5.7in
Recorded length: 15in
